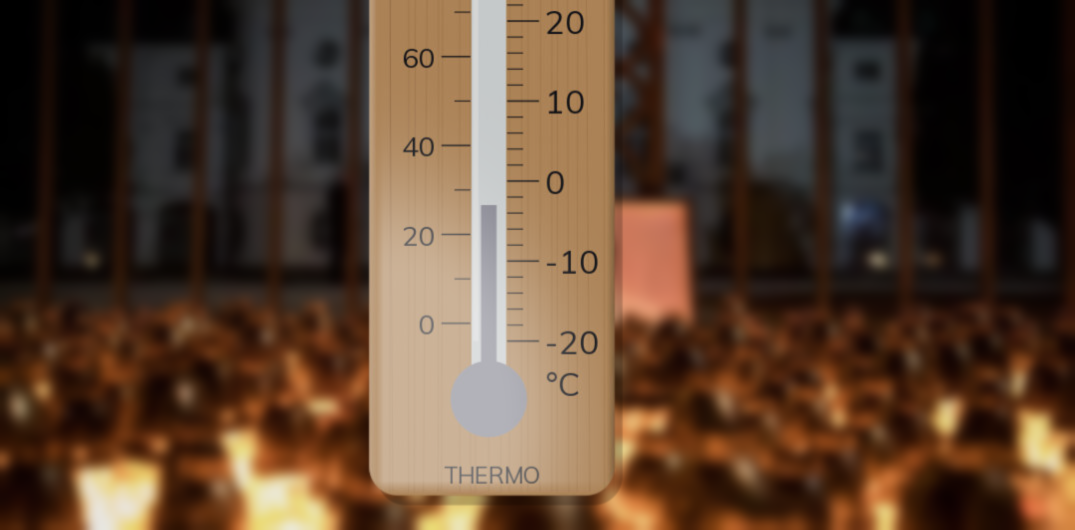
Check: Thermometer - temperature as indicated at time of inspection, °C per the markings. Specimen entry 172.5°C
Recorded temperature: -3°C
